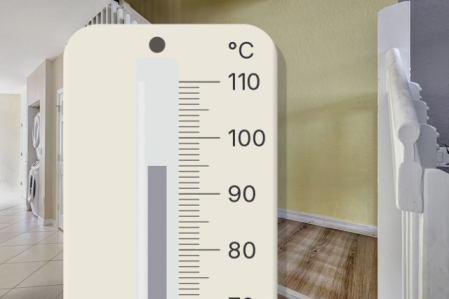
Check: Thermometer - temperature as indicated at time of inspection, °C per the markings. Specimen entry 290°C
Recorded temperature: 95°C
